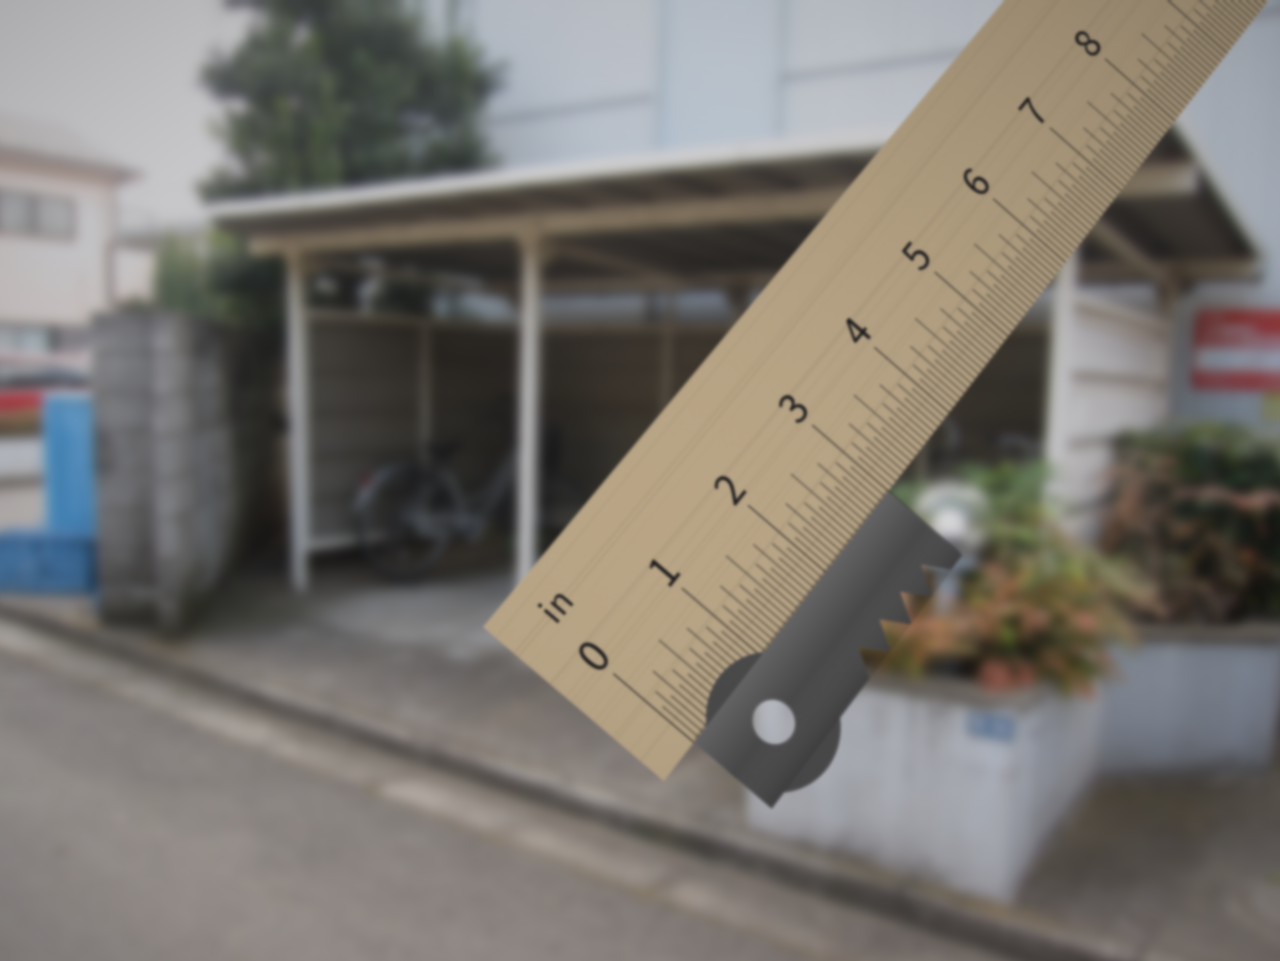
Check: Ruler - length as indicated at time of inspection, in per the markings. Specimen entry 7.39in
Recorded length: 3in
